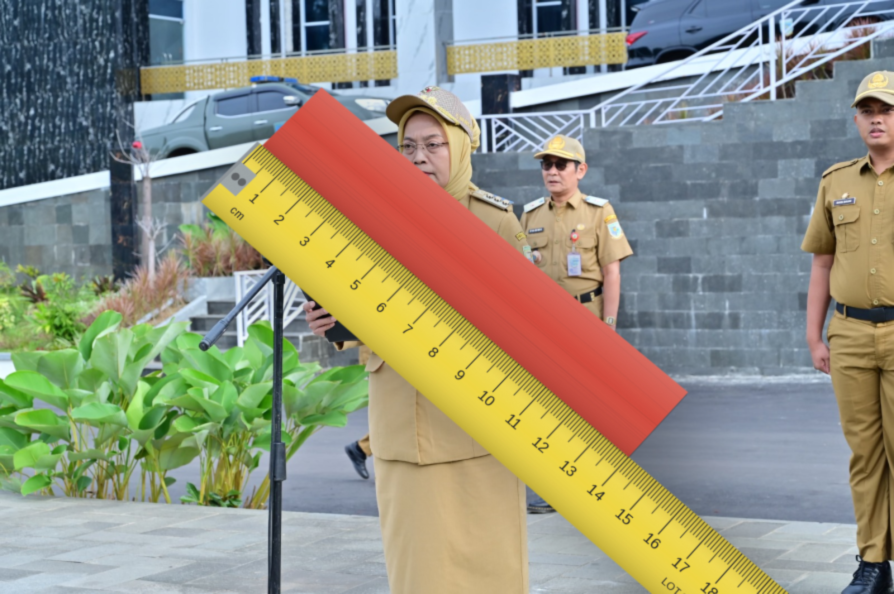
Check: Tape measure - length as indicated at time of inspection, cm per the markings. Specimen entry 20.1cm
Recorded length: 14cm
